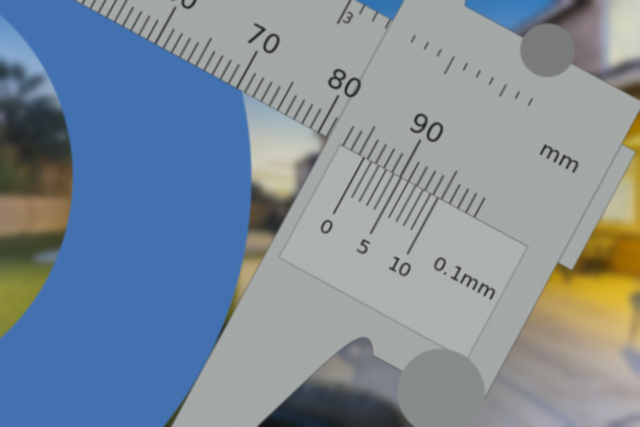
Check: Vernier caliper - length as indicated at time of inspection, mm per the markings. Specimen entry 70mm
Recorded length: 85.6mm
